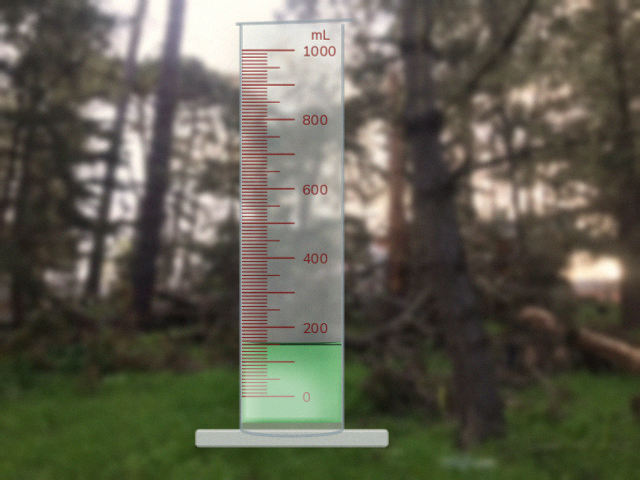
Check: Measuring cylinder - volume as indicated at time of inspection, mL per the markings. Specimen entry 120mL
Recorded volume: 150mL
